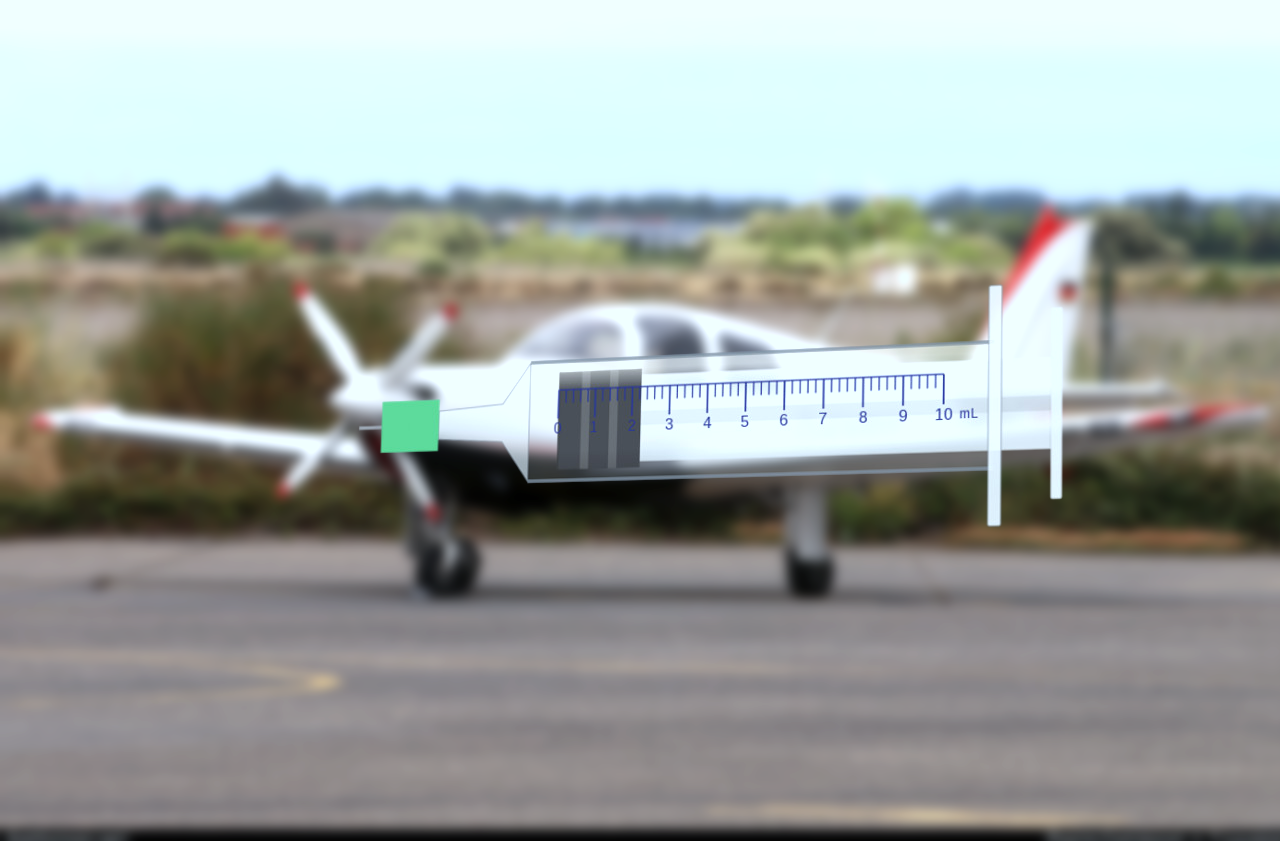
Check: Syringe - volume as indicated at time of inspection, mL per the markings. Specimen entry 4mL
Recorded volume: 0mL
